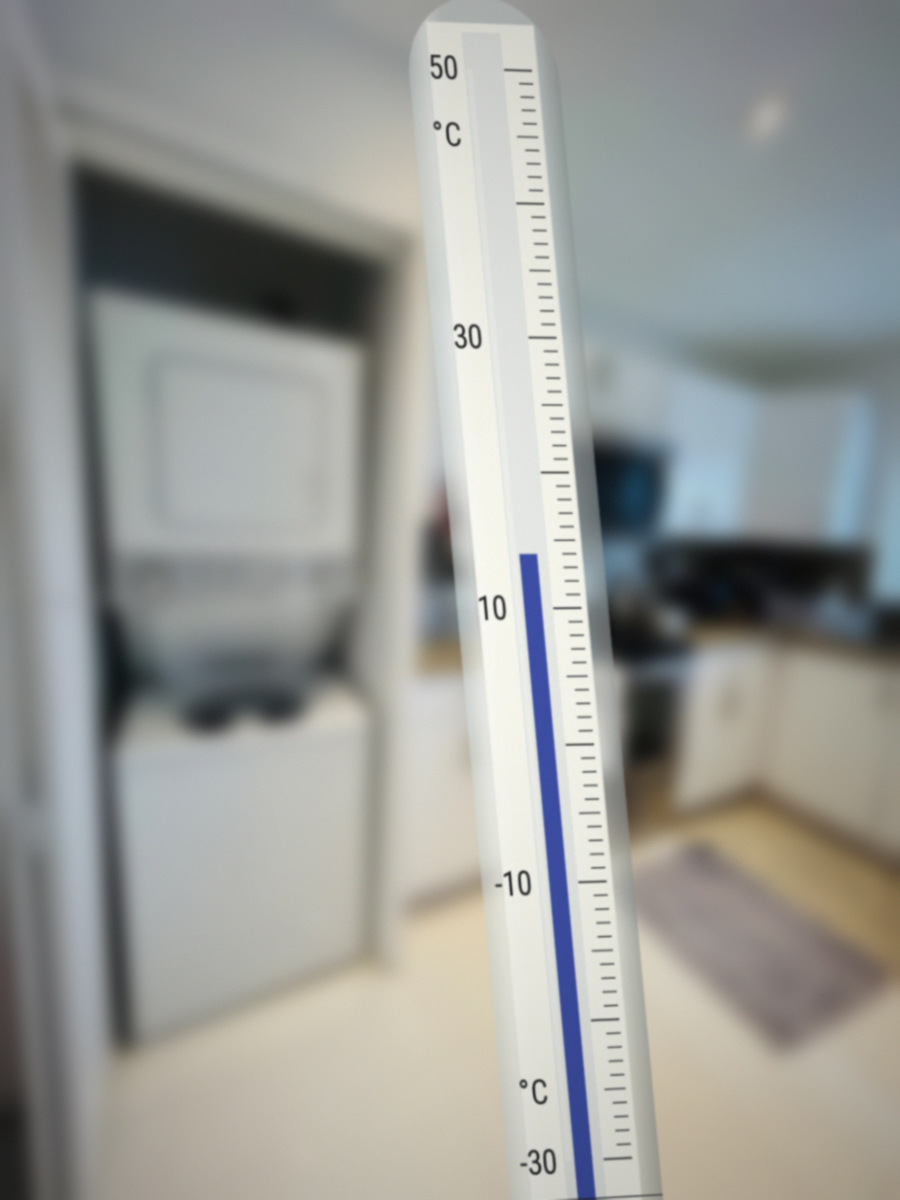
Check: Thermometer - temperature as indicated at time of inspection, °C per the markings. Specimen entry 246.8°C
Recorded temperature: 14°C
